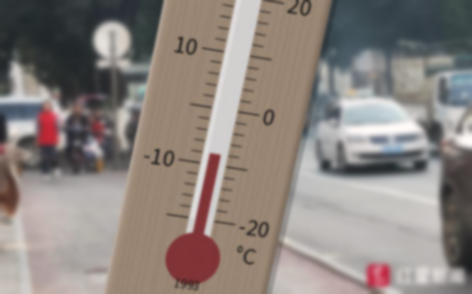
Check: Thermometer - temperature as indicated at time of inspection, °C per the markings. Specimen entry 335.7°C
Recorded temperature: -8°C
